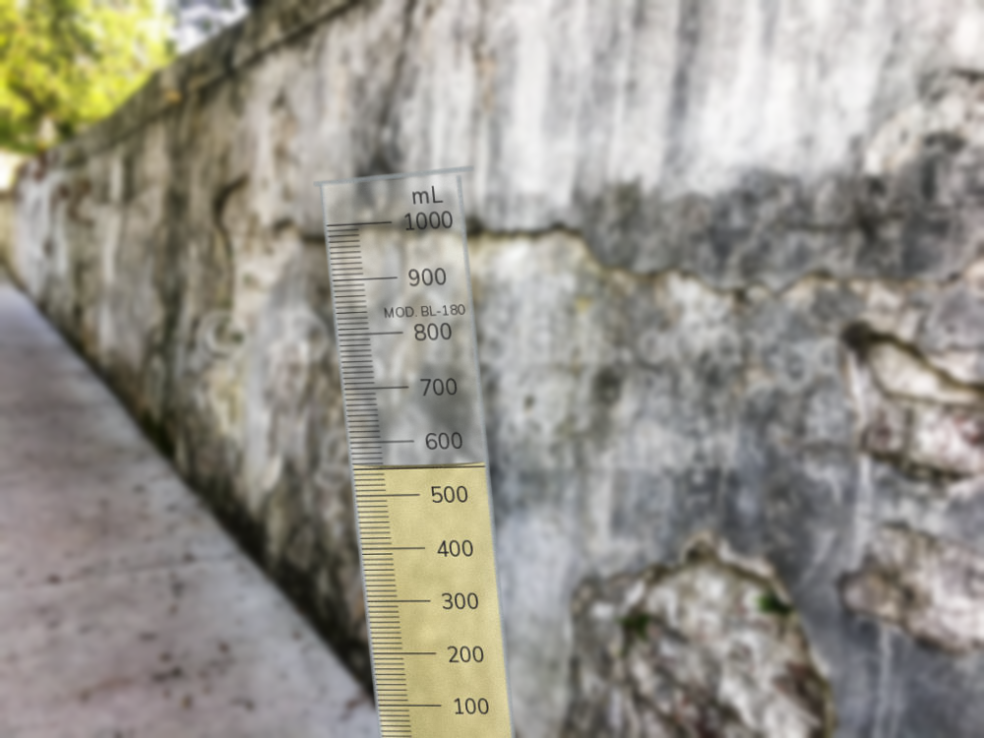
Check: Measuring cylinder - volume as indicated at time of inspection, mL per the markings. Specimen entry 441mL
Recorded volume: 550mL
